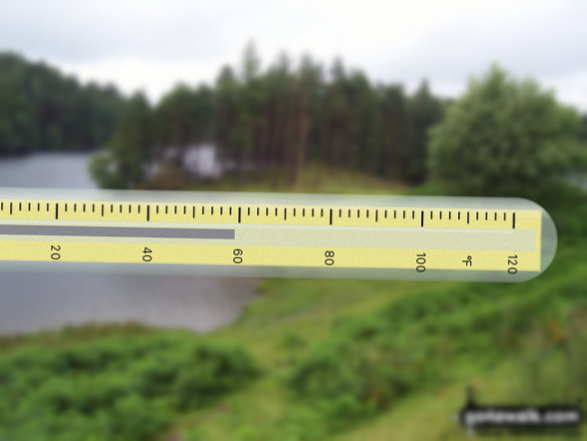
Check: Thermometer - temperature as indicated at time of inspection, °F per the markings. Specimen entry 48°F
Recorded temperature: 59°F
